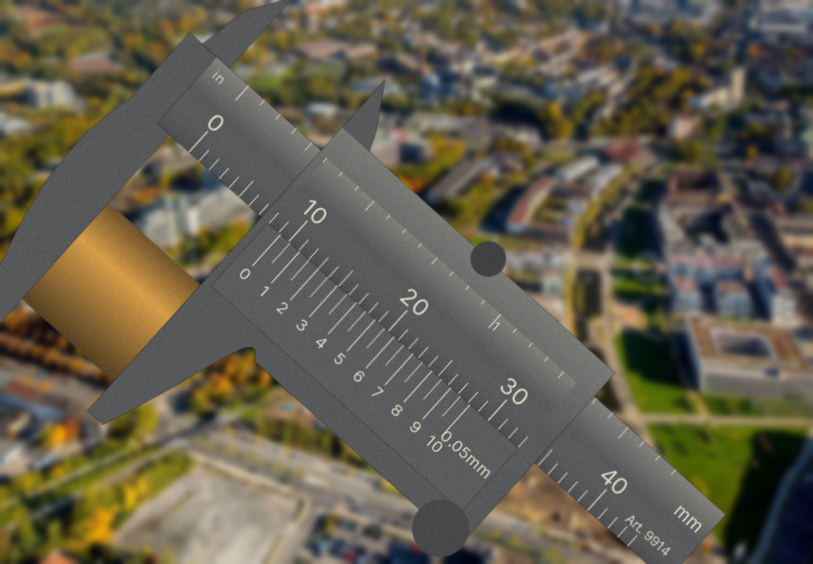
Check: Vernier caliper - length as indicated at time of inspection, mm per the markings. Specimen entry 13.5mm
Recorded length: 9.2mm
